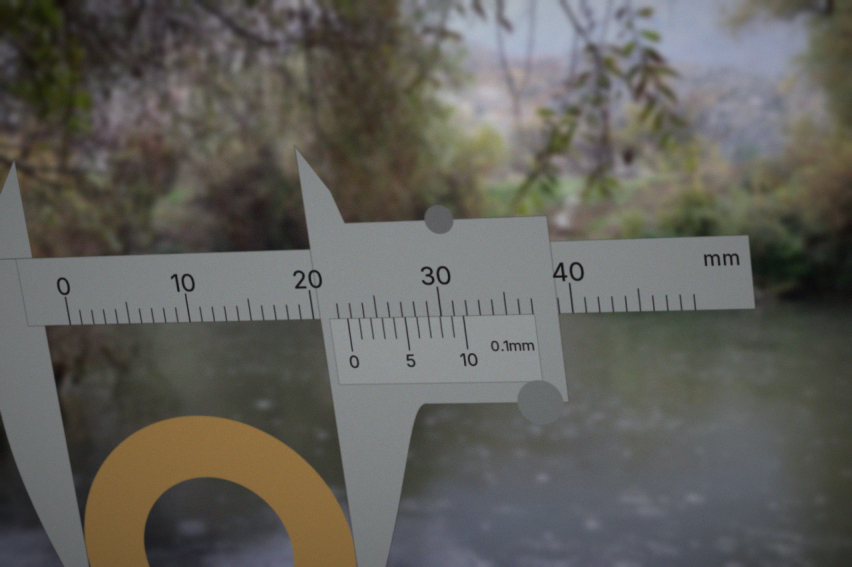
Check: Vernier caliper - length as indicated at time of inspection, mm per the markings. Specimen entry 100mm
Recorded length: 22.7mm
